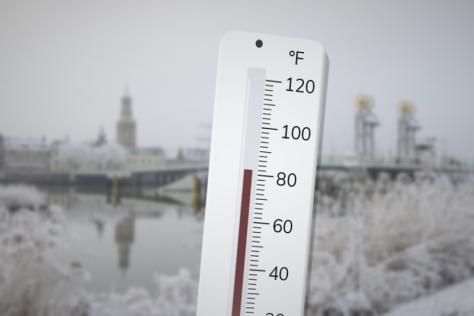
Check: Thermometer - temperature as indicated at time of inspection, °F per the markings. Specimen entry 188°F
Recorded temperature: 82°F
